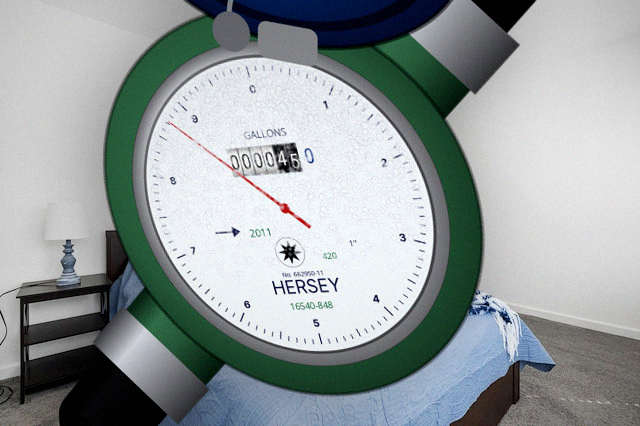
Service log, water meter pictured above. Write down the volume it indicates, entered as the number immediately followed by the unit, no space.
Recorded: 448.7gal
